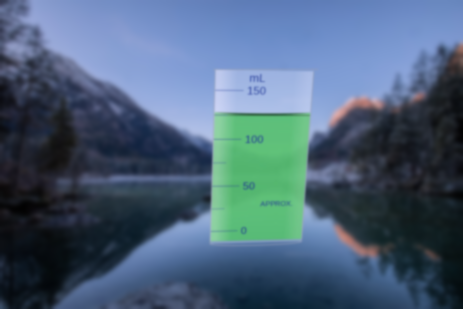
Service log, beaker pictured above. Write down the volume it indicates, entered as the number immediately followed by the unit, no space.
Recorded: 125mL
